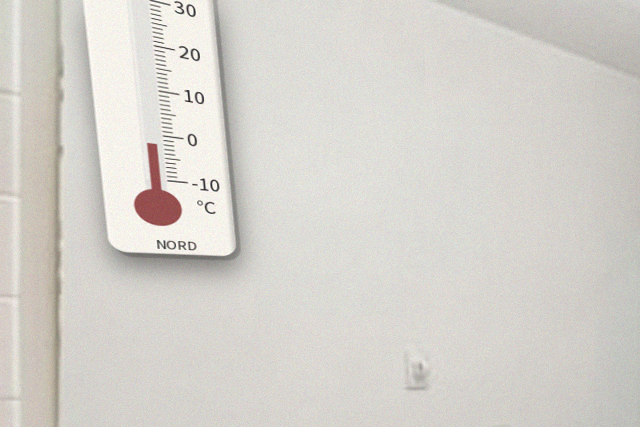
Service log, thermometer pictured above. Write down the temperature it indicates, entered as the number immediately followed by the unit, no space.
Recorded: -2°C
